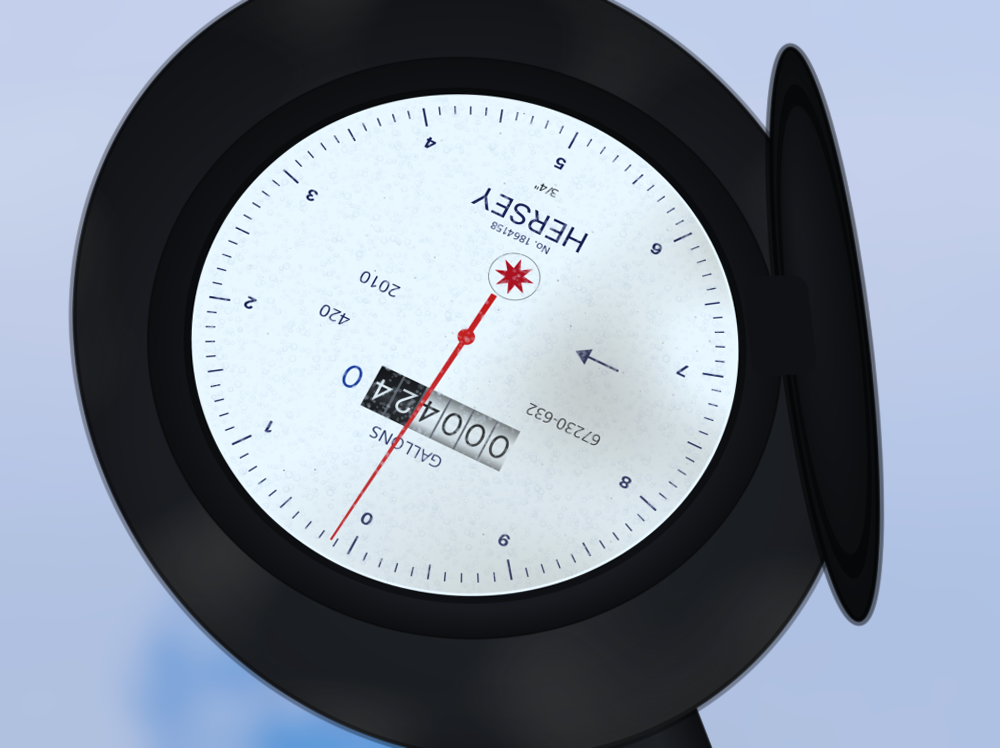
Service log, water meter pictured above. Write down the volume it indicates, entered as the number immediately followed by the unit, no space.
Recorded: 4240.1gal
